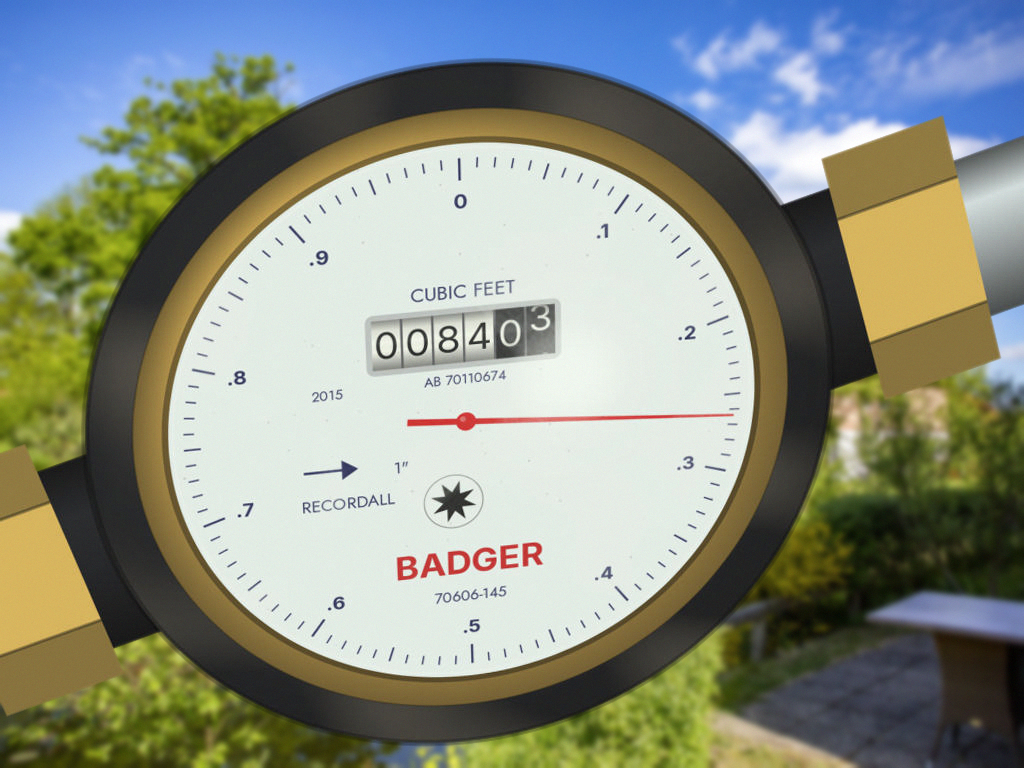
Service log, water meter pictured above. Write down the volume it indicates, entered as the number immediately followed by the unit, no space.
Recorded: 8403.26ft³
